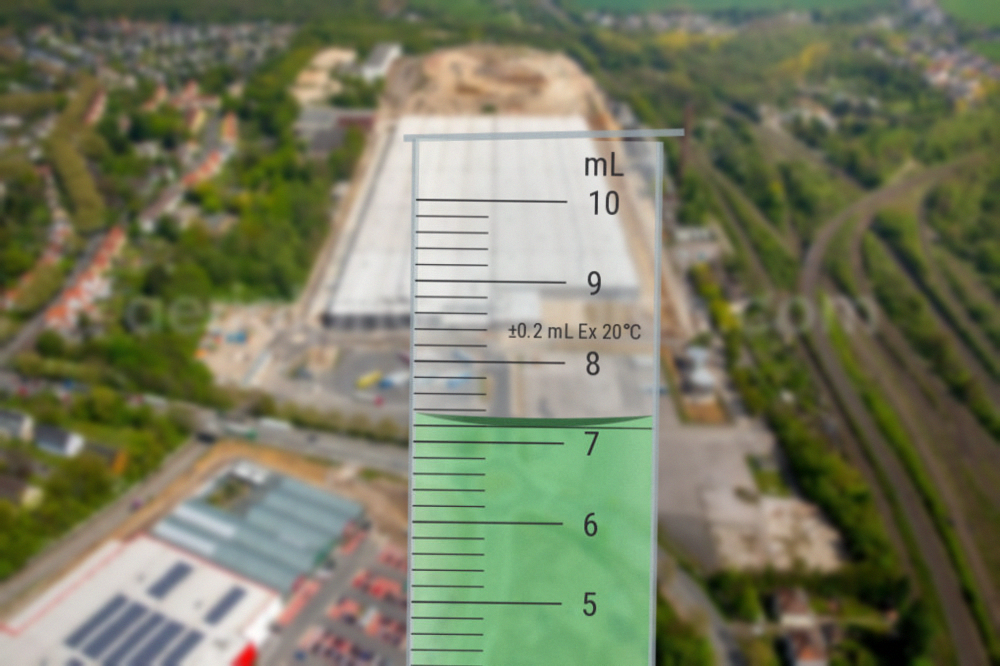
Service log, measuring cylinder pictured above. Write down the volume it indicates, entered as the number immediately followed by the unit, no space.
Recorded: 7.2mL
